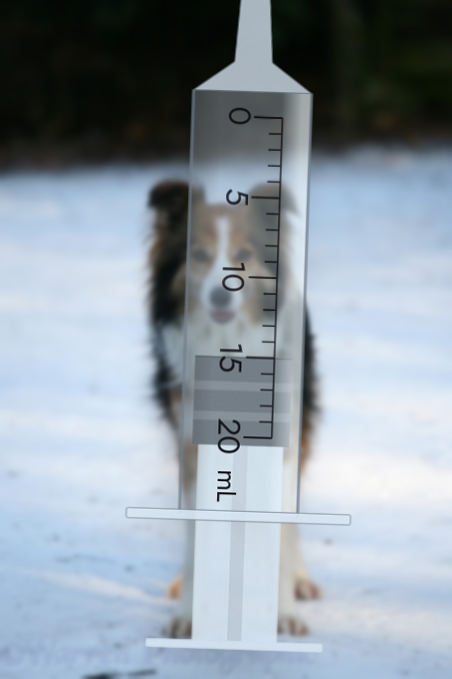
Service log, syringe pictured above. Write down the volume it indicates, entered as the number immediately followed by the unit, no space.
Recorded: 15mL
